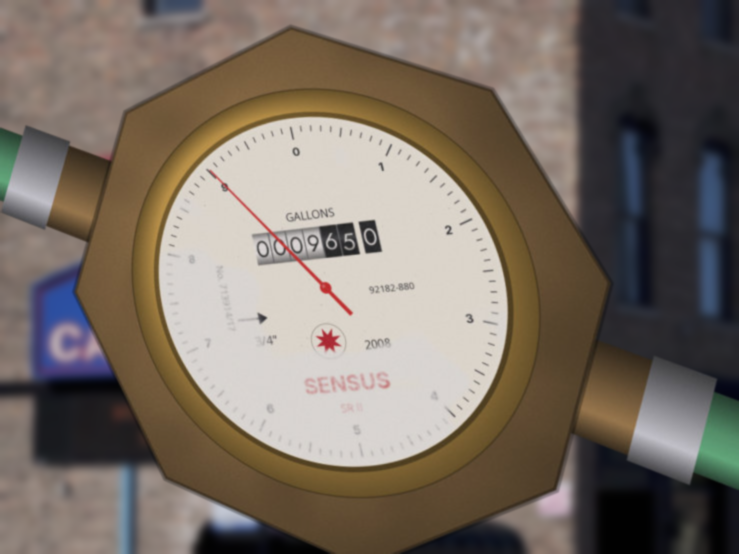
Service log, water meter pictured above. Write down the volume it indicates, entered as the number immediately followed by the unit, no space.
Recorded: 9649.0gal
